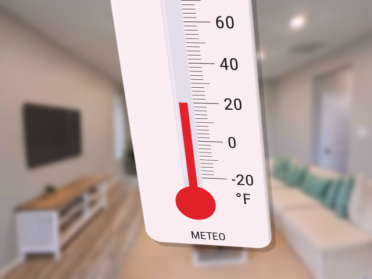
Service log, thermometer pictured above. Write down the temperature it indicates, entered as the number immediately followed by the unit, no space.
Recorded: 20°F
